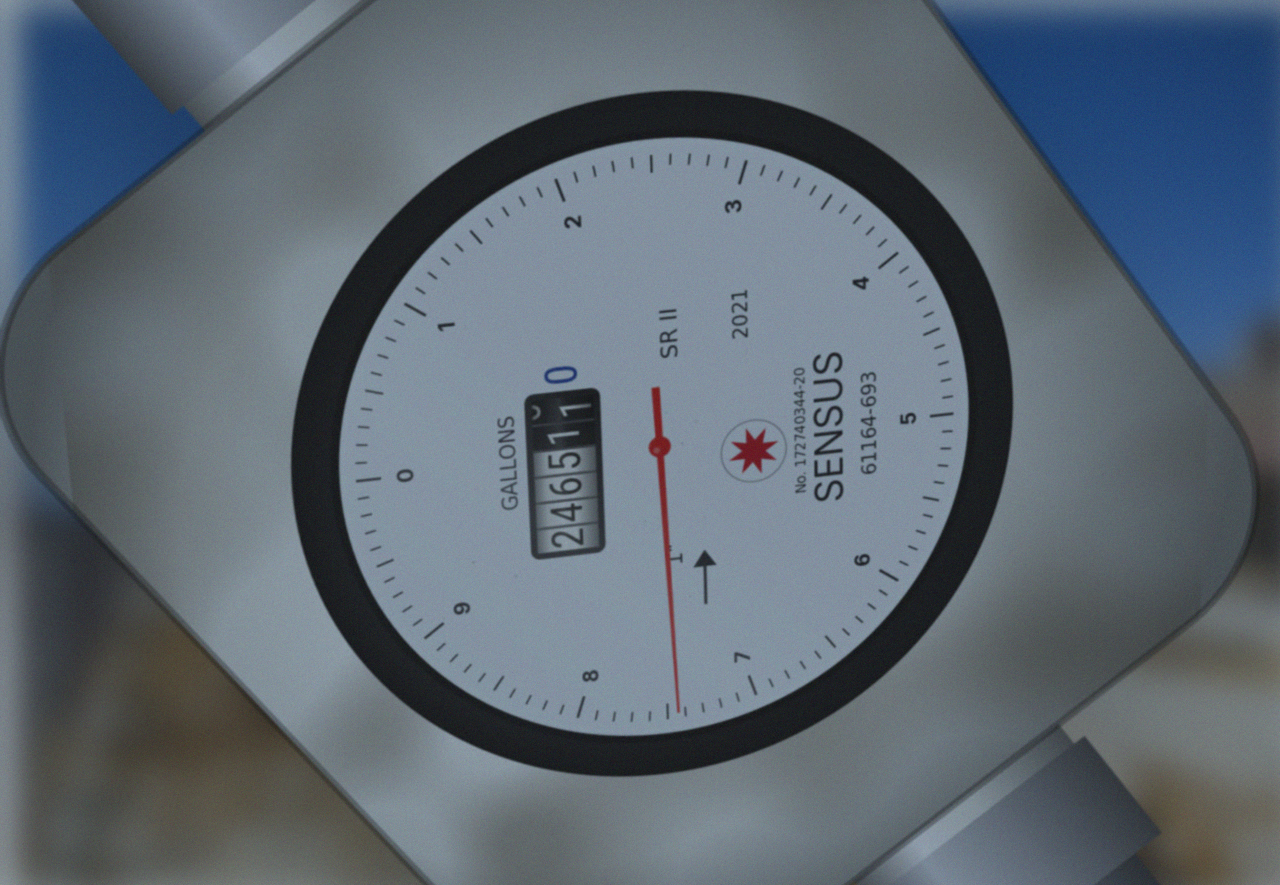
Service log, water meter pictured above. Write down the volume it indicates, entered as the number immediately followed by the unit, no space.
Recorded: 2465107.4gal
